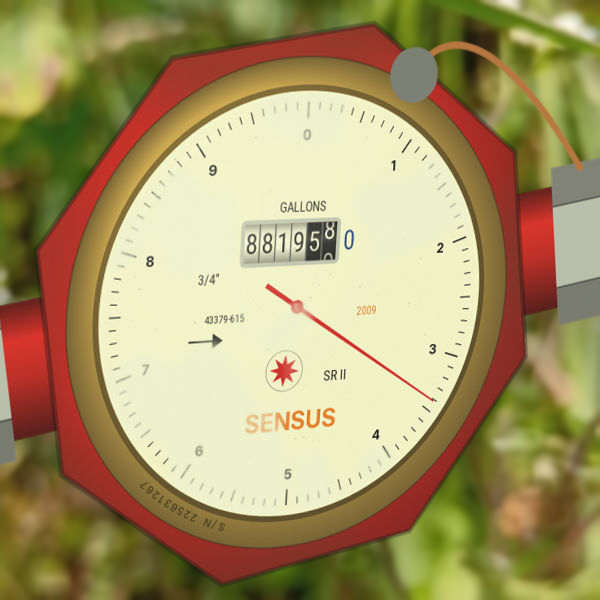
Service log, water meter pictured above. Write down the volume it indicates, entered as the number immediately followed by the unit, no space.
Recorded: 8819583.4gal
